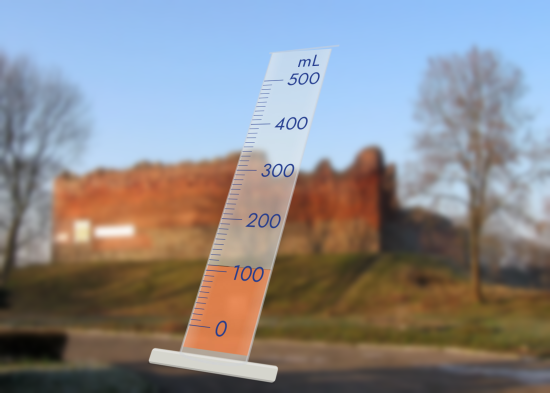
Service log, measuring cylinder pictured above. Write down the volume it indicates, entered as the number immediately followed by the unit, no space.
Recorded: 110mL
